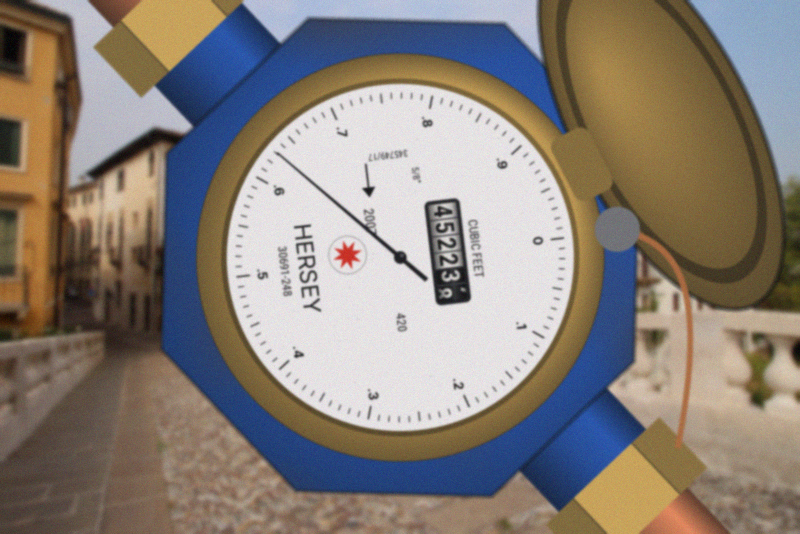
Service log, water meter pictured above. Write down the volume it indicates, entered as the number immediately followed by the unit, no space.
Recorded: 452237.63ft³
